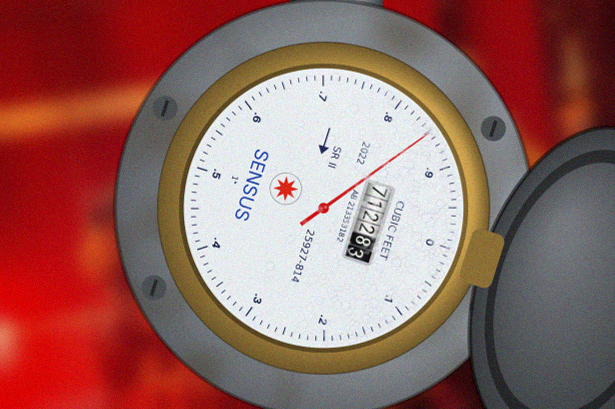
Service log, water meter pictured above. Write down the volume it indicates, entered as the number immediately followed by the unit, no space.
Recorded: 712282.85ft³
